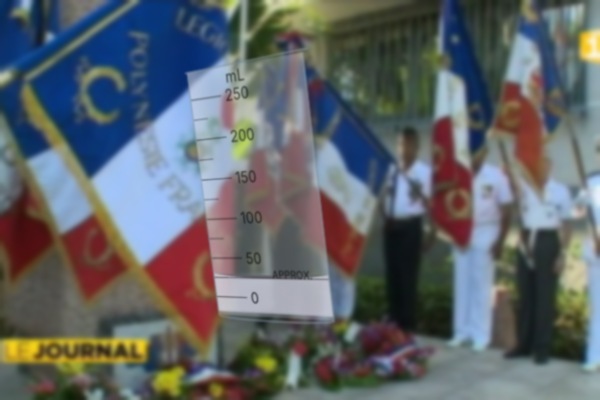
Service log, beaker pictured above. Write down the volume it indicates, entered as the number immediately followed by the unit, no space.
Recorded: 25mL
